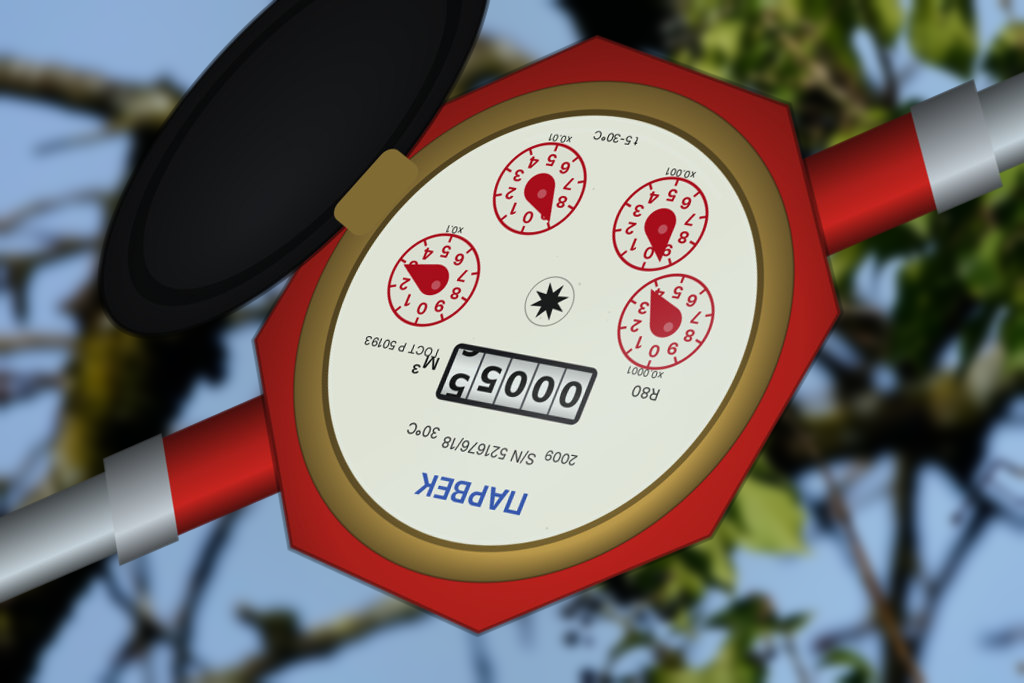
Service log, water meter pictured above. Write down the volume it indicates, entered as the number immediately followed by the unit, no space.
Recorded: 55.2893m³
